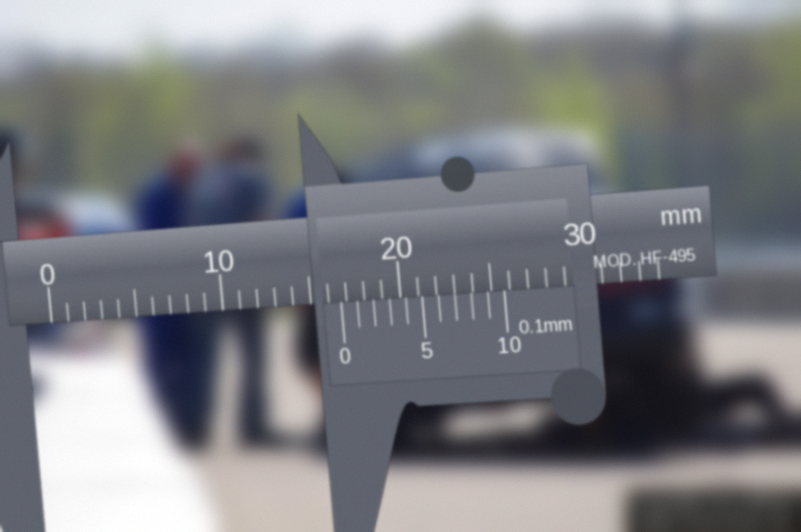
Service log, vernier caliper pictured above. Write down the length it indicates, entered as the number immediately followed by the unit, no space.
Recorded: 16.7mm
